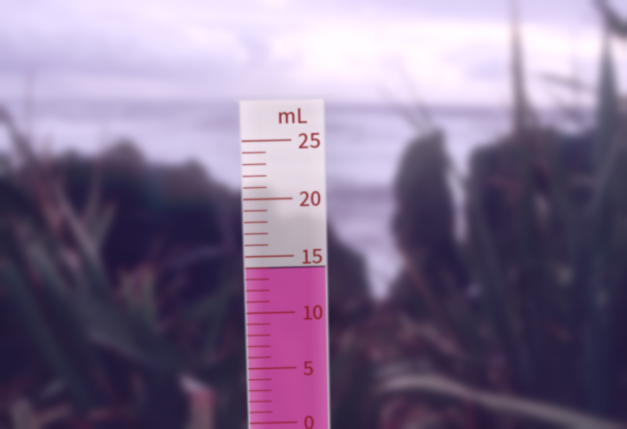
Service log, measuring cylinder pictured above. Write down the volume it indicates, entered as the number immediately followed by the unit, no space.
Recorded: 14mL
